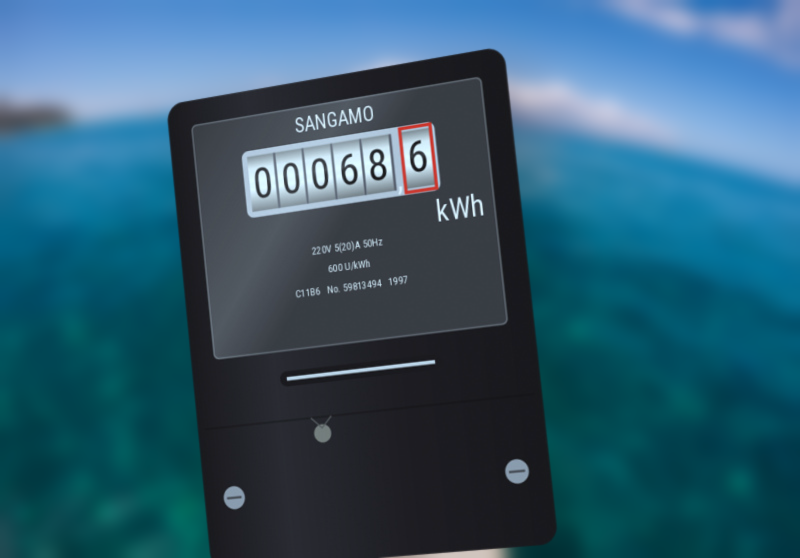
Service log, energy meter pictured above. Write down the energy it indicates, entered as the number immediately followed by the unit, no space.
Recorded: 68.6kWh
